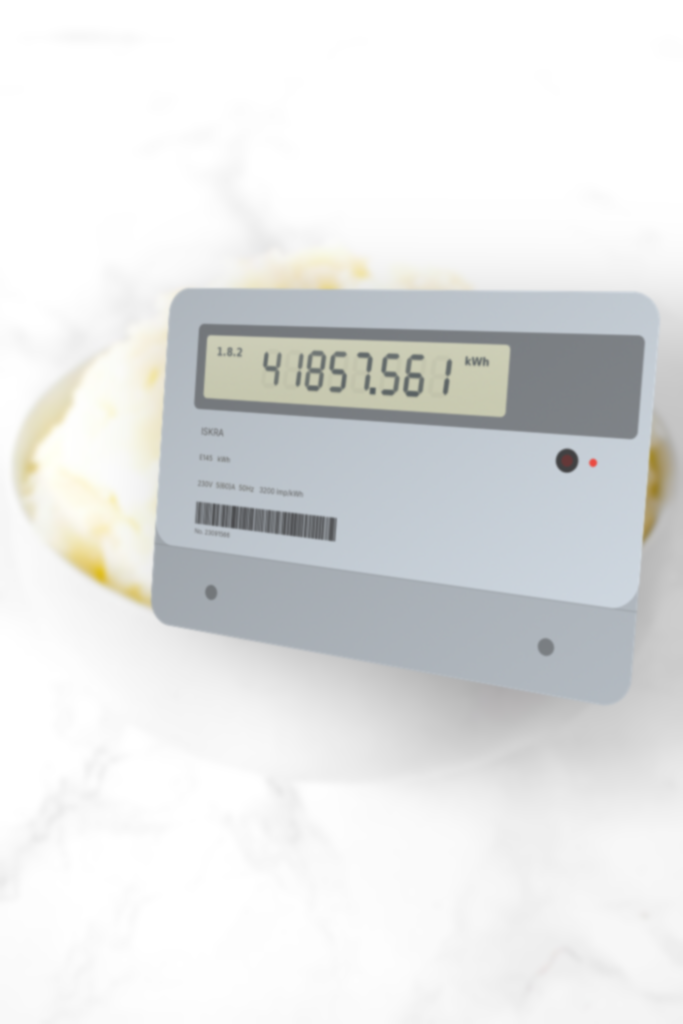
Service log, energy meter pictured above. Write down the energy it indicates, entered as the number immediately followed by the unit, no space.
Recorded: 41857.561kWh
